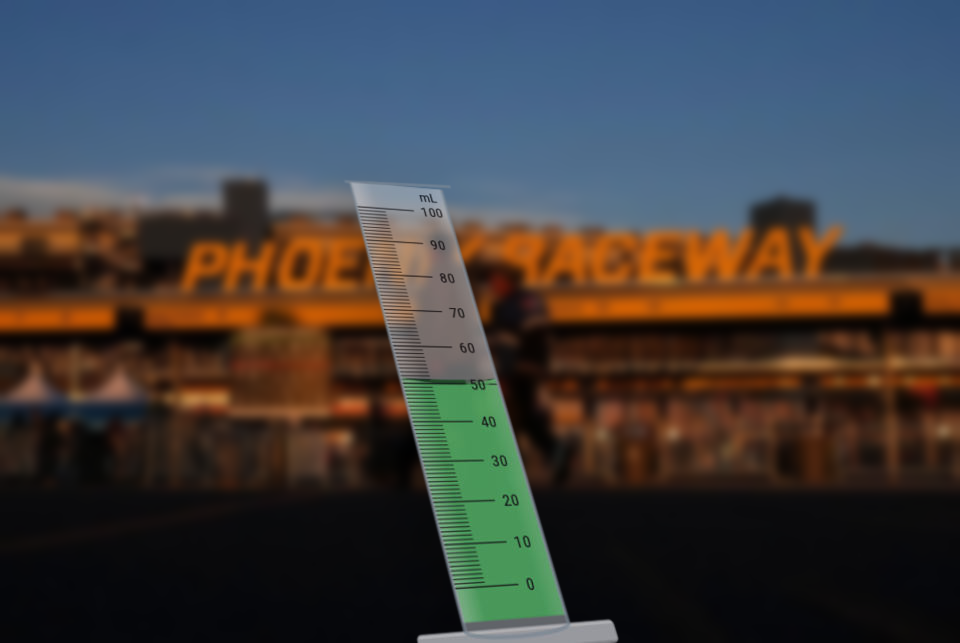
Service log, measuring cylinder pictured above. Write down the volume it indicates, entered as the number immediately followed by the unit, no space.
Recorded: 50mL
